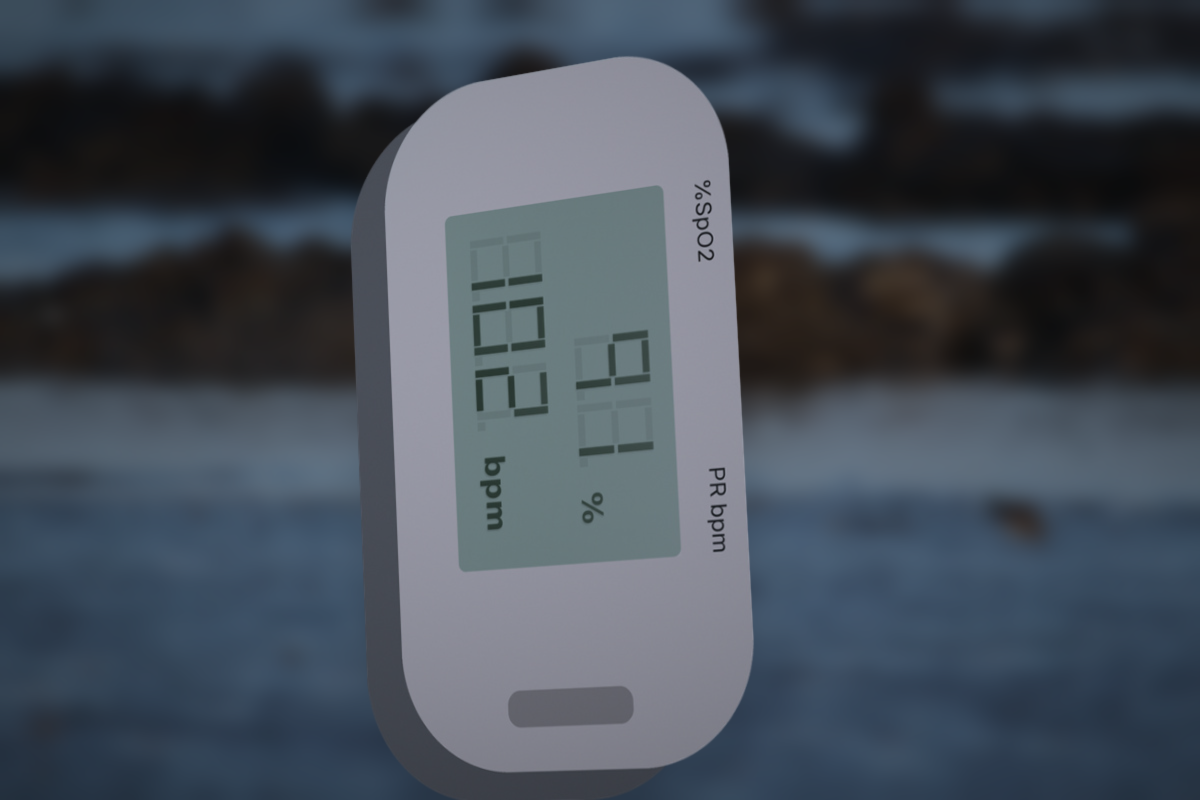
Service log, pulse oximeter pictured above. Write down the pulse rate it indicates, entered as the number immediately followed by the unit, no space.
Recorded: 102bpm
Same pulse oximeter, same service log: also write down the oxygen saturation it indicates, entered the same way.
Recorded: 91%
